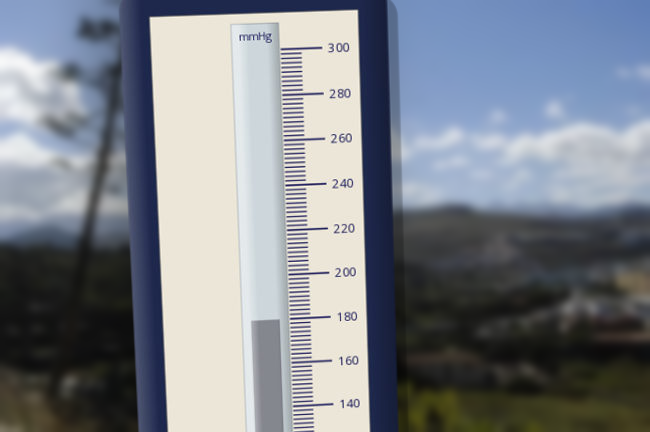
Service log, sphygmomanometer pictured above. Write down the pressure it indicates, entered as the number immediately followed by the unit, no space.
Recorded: 180mmHg
